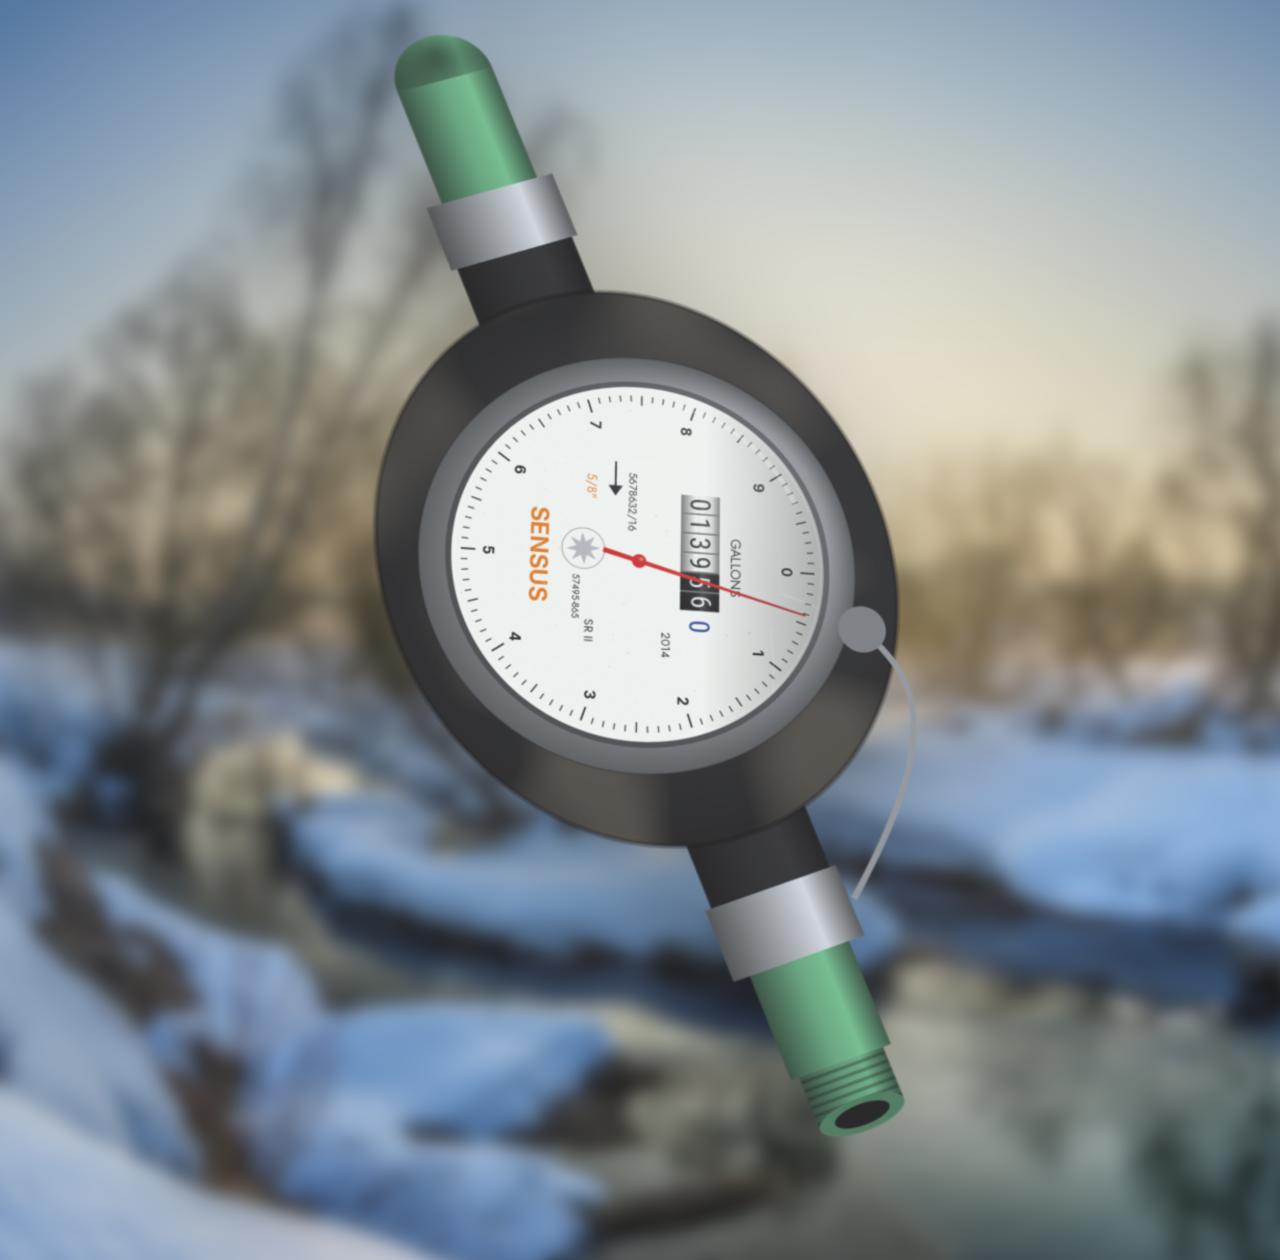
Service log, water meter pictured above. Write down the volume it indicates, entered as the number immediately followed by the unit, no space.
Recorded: 139560.4gal
